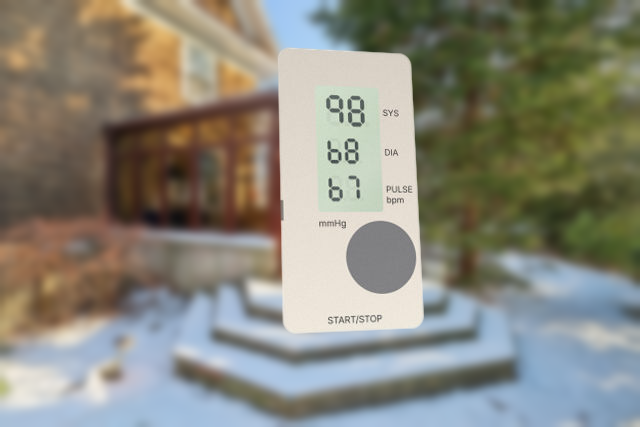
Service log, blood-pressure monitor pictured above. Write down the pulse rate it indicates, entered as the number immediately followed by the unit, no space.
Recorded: 67bpm
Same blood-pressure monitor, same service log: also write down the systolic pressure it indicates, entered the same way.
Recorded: 98mmHg
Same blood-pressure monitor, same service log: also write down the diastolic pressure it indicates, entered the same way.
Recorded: 68mmHg
